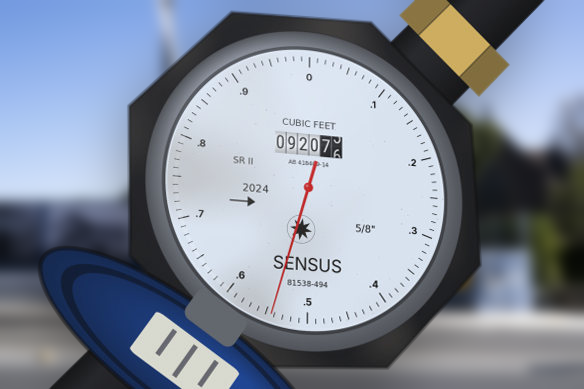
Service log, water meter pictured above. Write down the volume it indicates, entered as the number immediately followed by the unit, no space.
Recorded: 92075.54ft³
